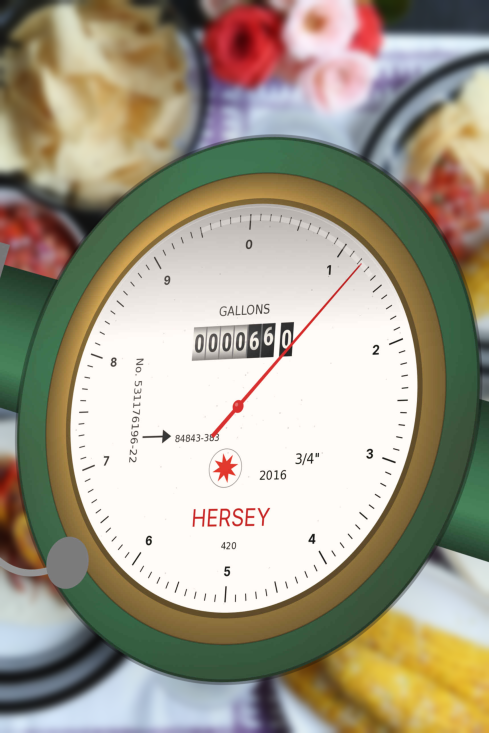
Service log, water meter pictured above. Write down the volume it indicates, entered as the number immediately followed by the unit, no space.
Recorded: 661.2gal
